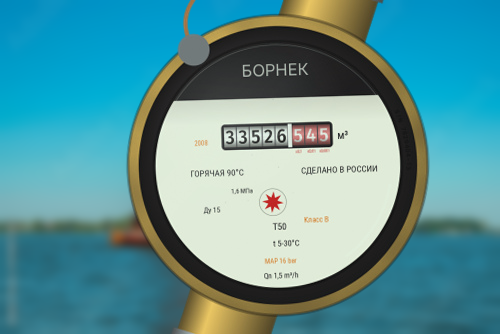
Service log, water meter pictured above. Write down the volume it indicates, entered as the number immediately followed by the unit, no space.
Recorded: 33526.545m³
